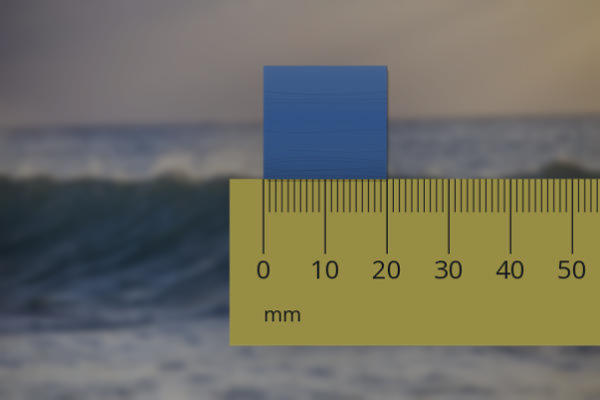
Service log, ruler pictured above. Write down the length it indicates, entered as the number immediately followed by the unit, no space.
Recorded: 20mm
